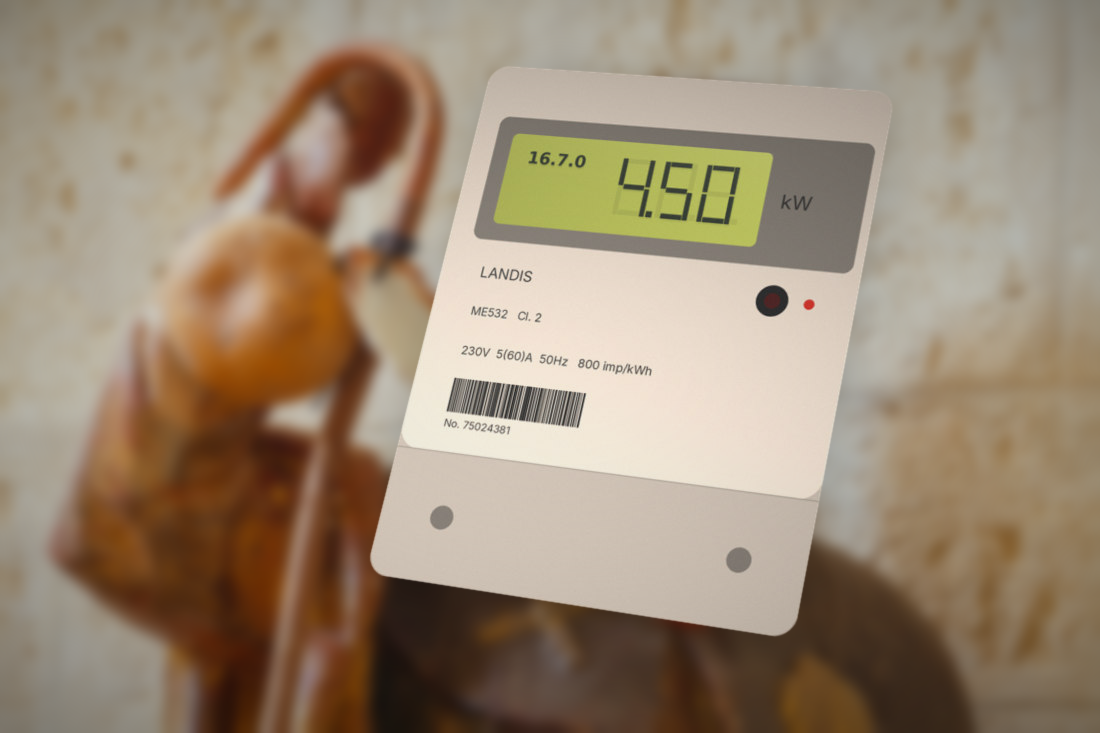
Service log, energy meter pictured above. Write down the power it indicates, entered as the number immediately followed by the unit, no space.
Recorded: 4.50kW
